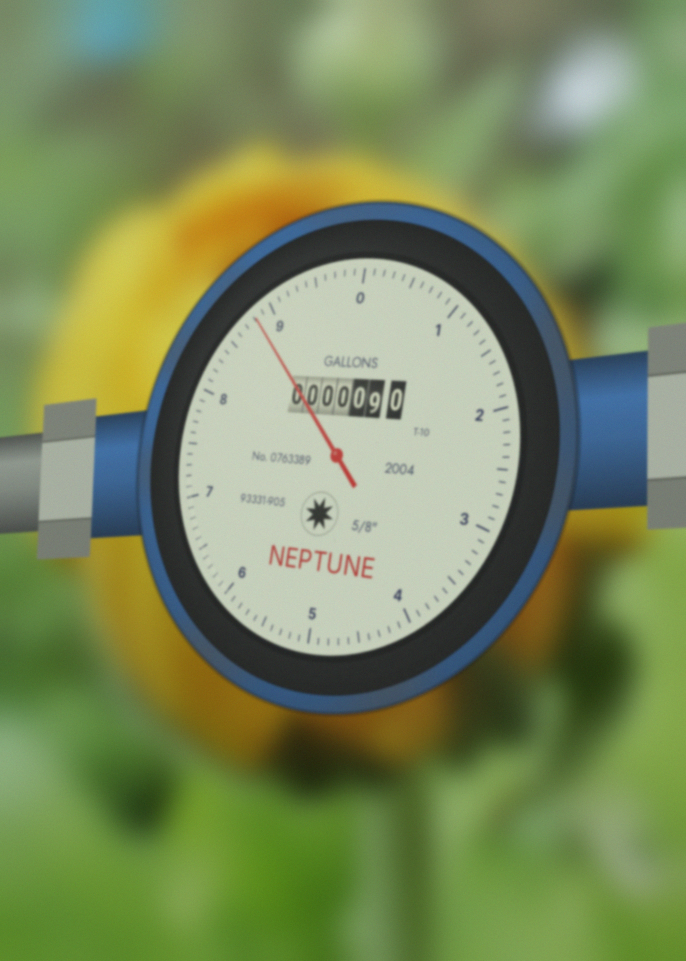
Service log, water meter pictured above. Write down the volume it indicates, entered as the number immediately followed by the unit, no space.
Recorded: 88.8gal
